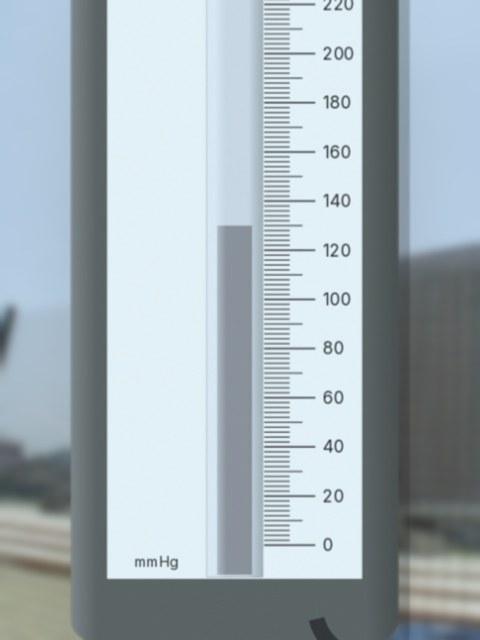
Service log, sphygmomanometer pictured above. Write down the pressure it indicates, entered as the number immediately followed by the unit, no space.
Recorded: 130mmHg
